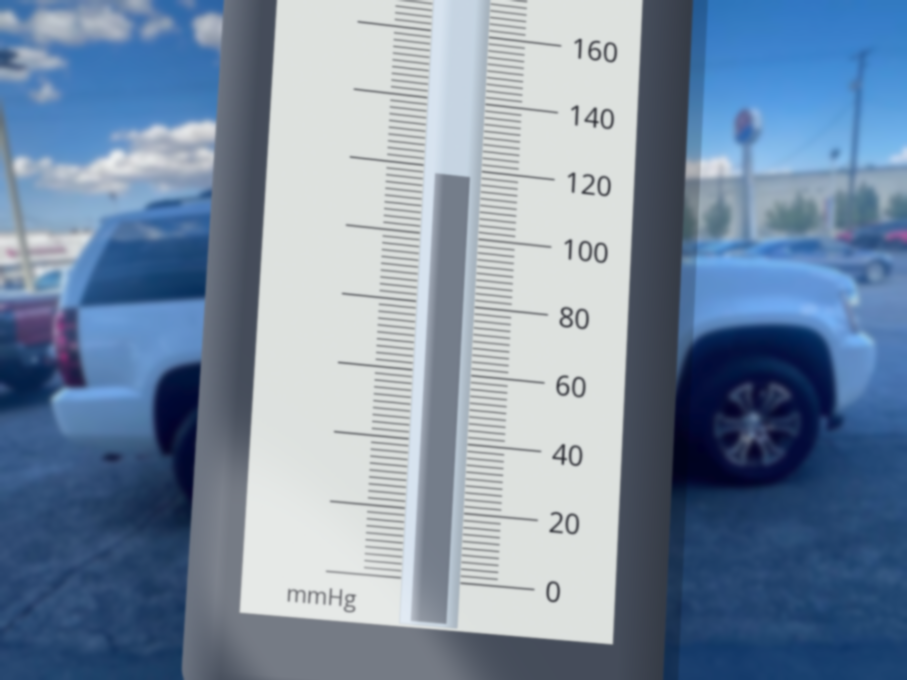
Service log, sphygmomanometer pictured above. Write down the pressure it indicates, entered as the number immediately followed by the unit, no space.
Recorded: 118mmHg
